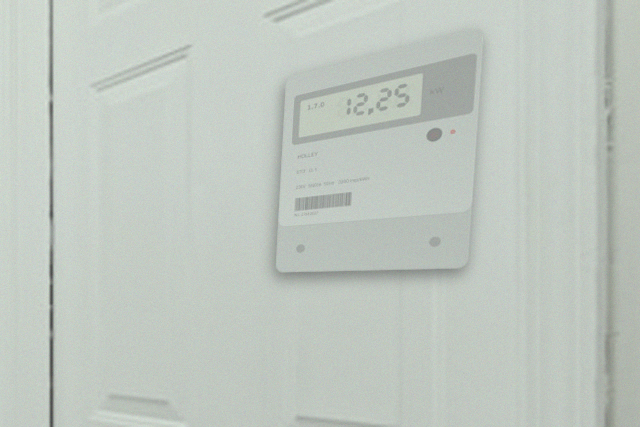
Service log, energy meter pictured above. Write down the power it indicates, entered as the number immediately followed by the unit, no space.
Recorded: 12.25kW
